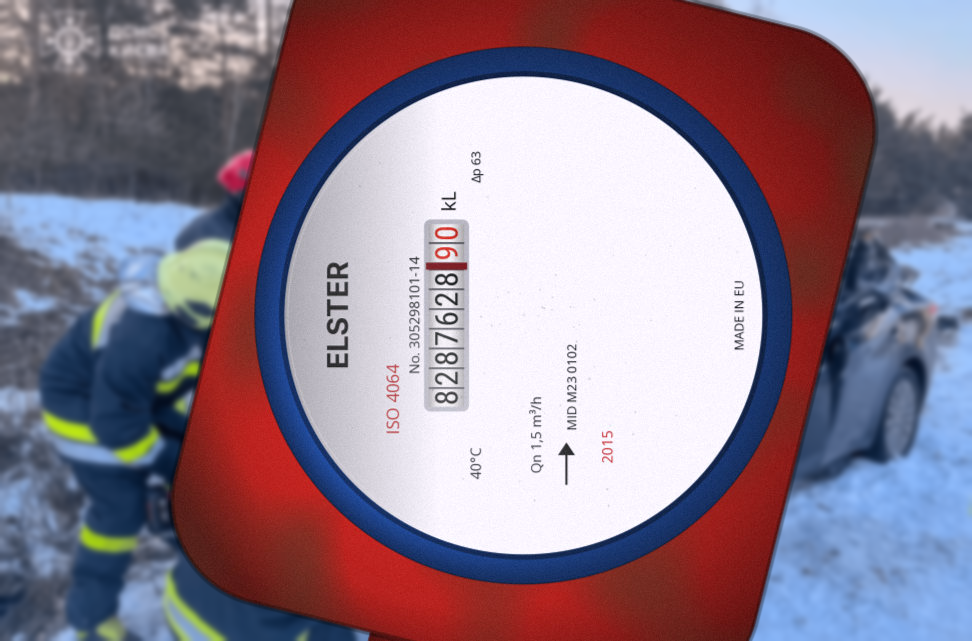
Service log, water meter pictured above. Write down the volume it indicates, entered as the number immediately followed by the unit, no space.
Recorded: 8287628.90kL
